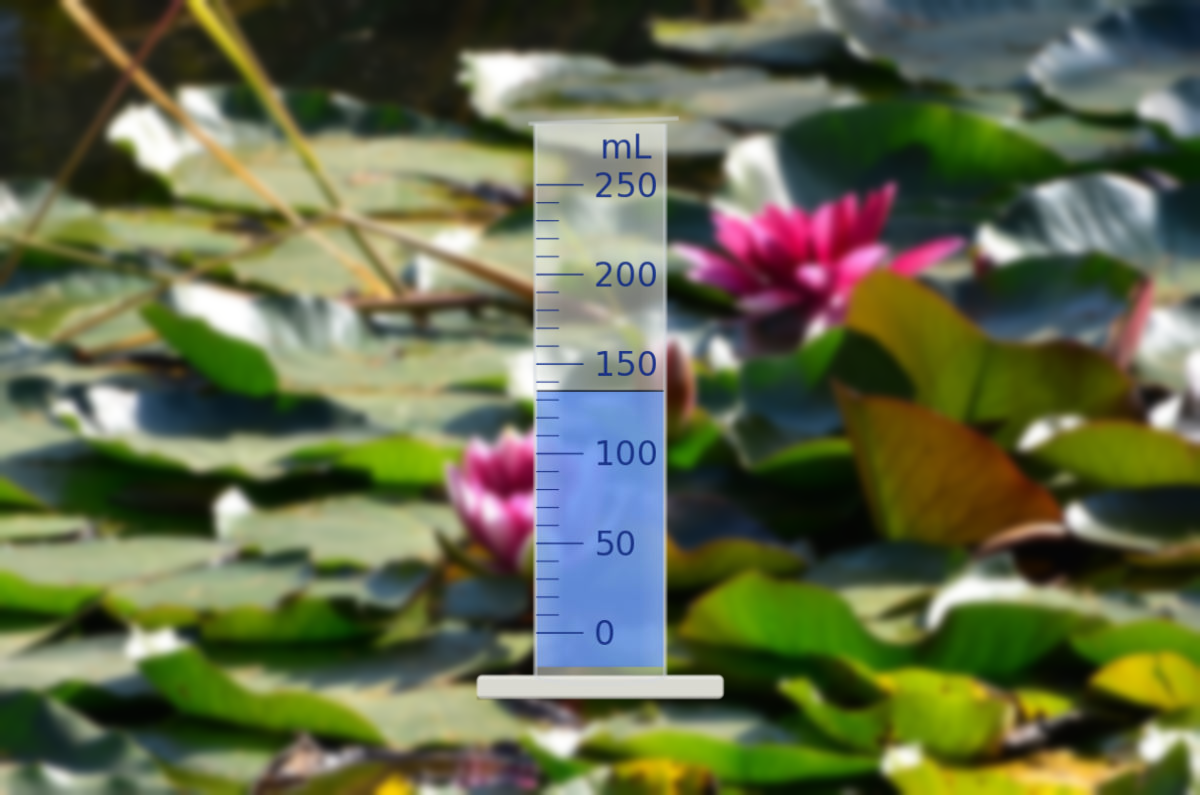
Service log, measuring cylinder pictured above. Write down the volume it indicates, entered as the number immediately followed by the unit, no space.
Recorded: 135mL
